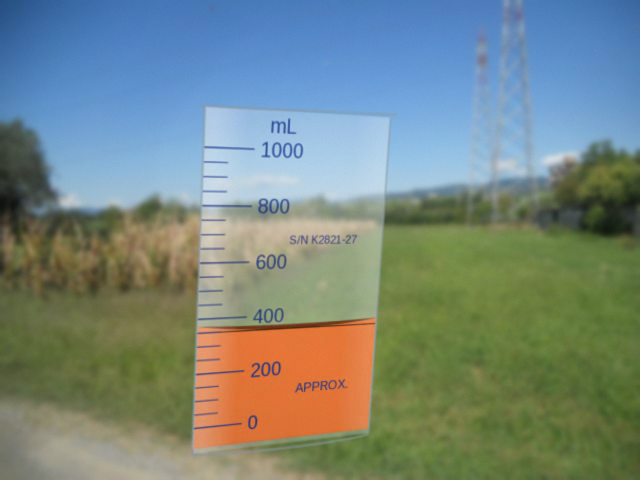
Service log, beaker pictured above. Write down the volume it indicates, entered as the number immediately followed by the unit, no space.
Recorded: 350mL
